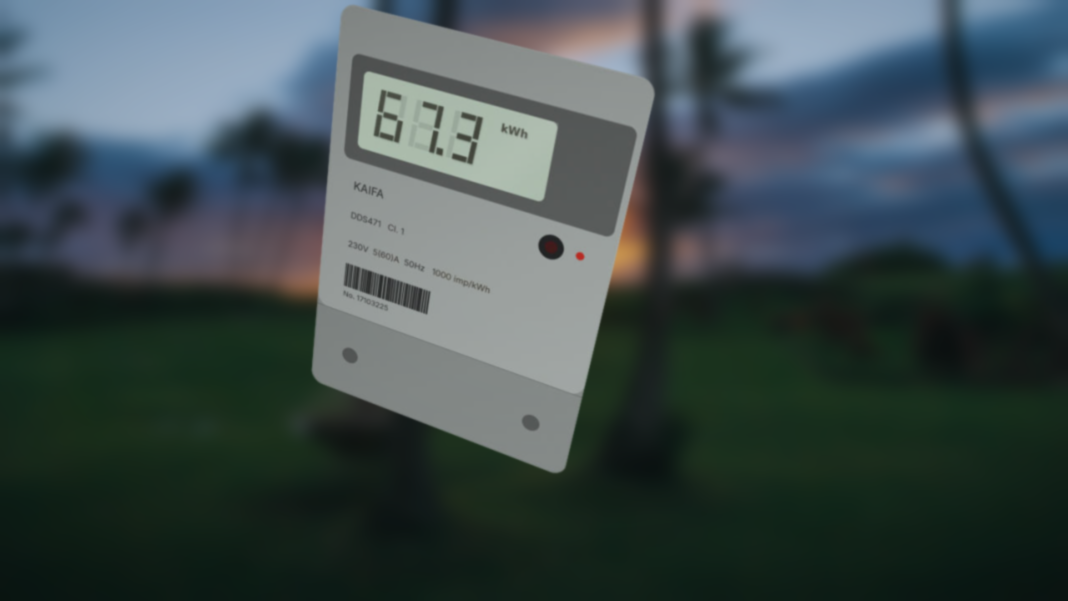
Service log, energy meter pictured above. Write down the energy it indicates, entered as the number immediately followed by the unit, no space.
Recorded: 67.3kWh
